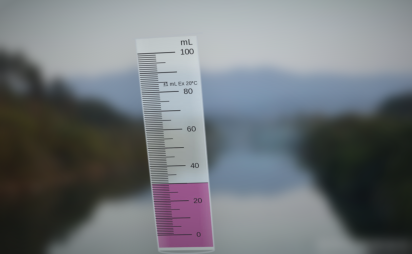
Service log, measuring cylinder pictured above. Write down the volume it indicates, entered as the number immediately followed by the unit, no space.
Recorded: 30mL
